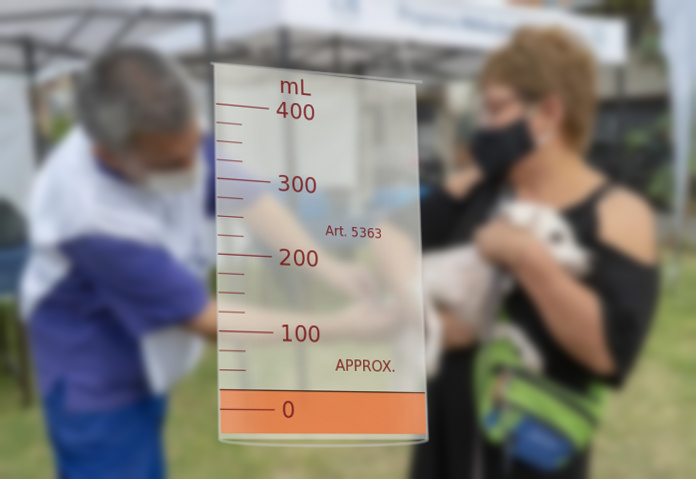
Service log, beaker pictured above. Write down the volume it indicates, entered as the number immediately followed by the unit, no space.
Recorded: 25mL
